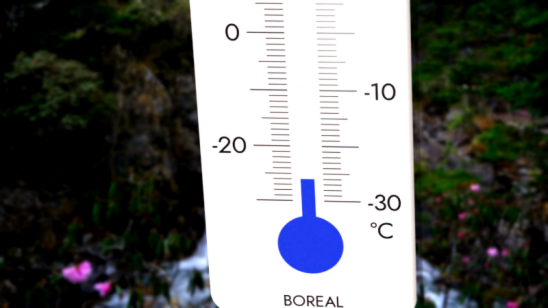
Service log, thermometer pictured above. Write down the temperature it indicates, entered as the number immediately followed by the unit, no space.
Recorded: -26°C
